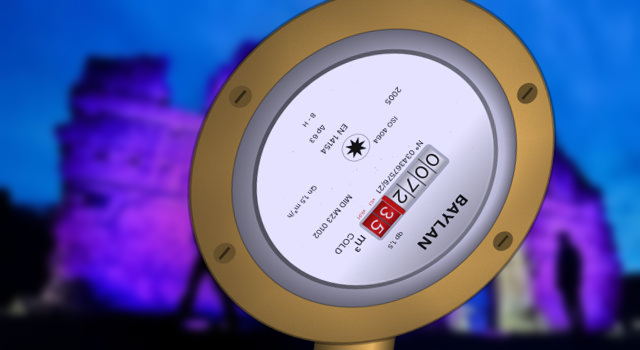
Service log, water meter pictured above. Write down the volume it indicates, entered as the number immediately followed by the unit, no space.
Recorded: 72.35m³
